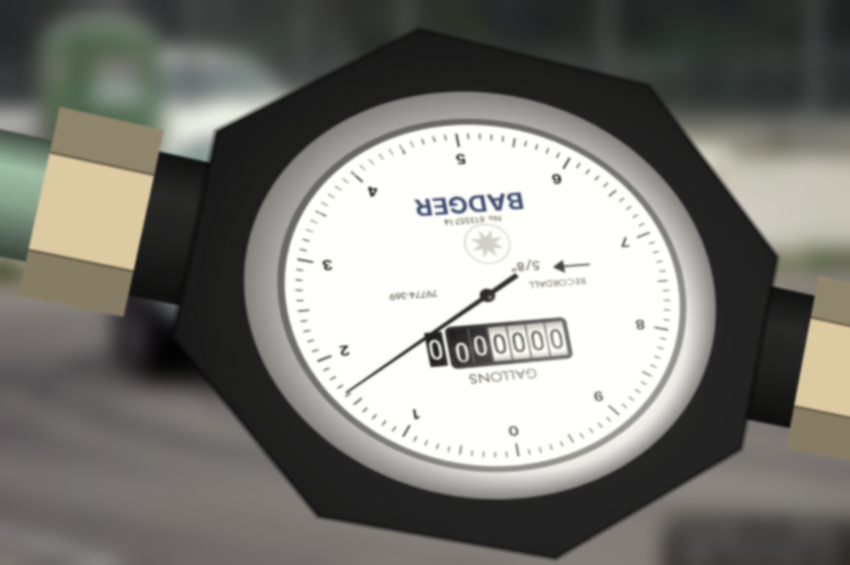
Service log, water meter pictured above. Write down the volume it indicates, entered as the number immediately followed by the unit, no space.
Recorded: 1.6gal
